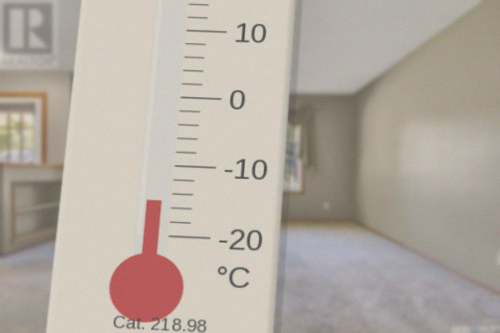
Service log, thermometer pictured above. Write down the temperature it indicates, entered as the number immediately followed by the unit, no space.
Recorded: -15°C
